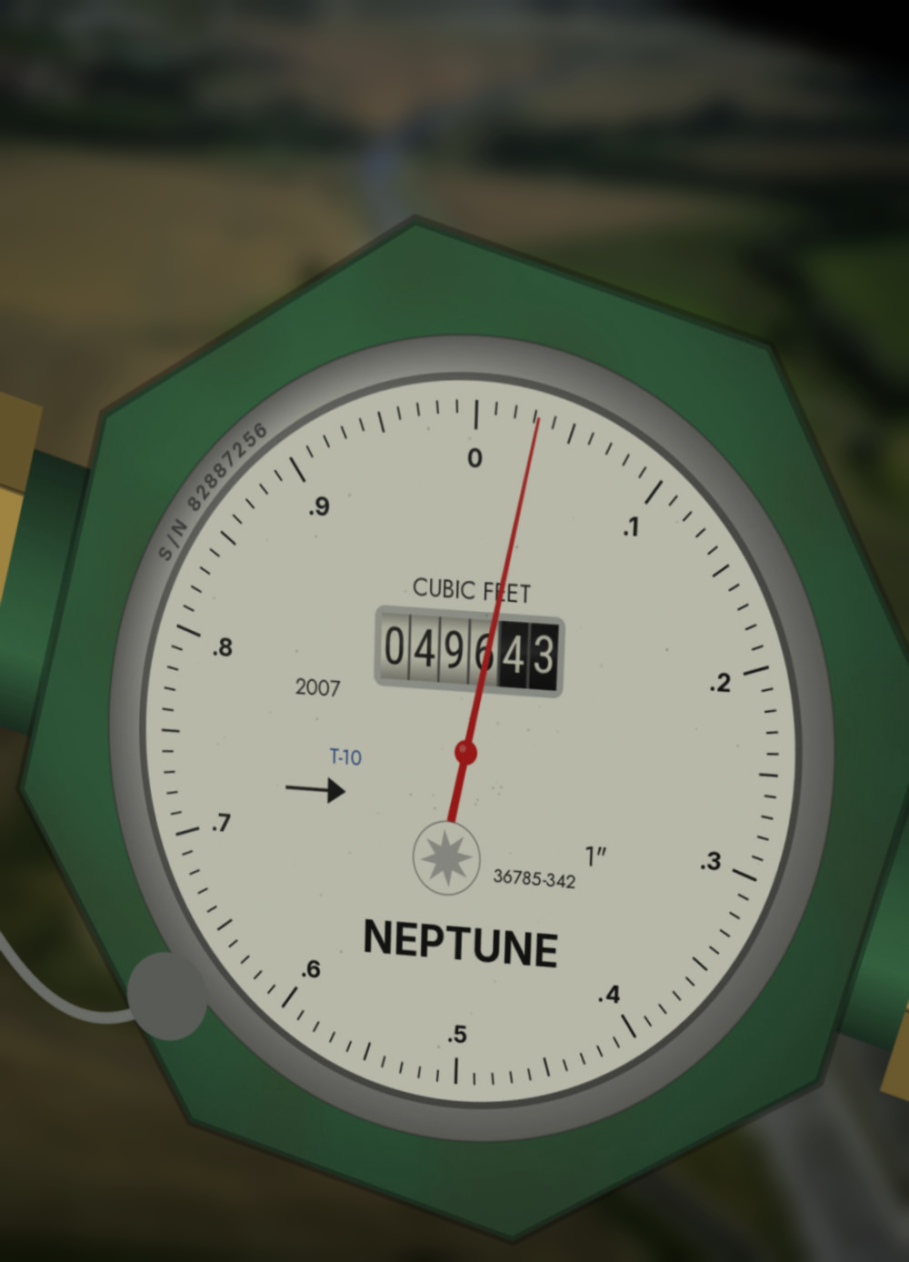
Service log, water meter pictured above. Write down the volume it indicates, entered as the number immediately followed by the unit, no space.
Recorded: 49643.03ft³
